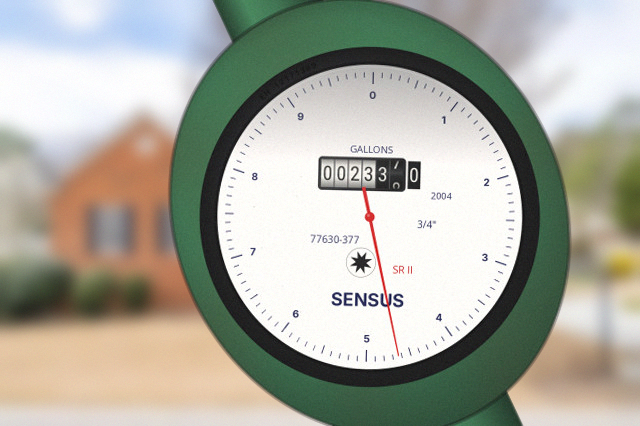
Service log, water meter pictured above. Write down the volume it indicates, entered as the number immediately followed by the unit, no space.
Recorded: 23374.6gal
